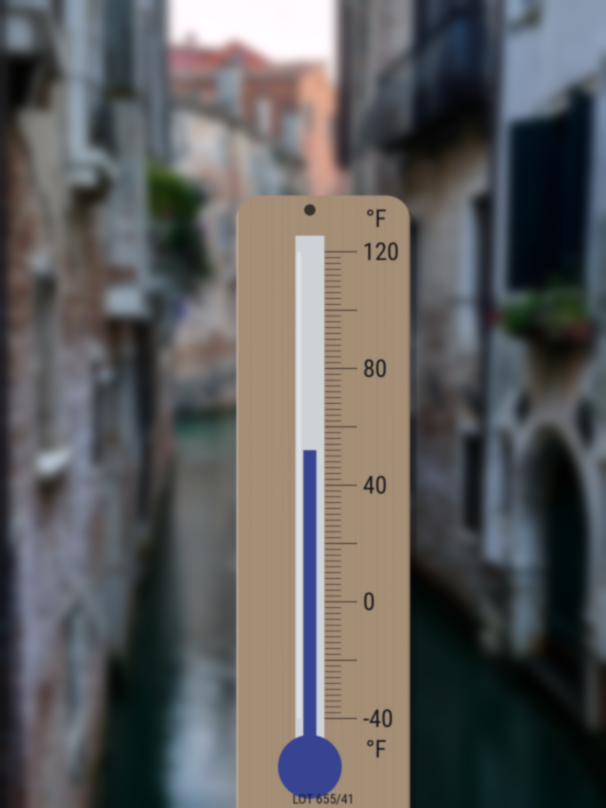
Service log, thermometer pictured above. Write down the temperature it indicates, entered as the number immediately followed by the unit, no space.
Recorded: 52°F
